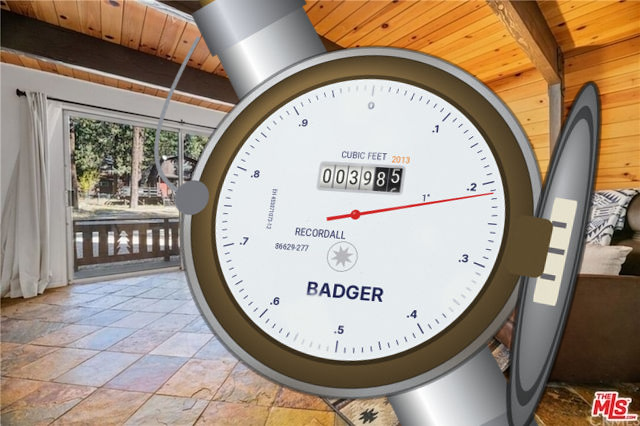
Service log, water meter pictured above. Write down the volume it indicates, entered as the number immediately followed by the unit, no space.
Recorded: 3985.21ft³
